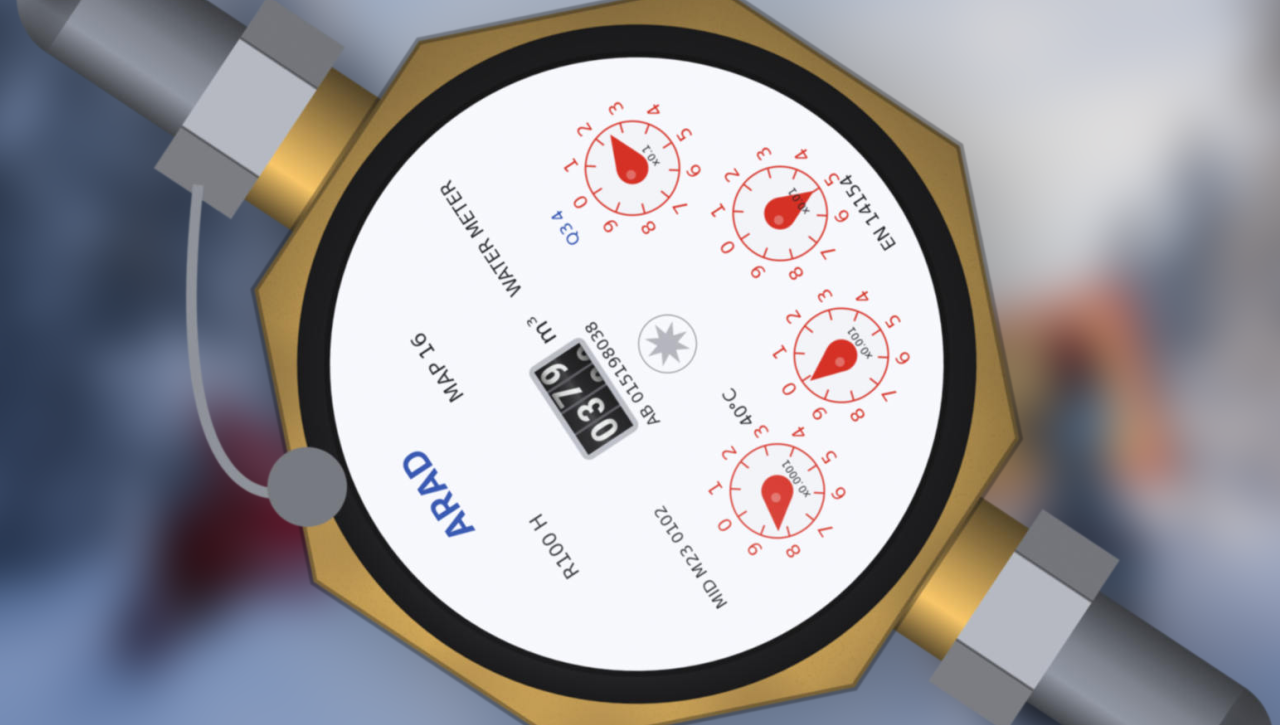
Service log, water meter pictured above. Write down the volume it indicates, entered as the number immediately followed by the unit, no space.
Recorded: 379.2498m³
